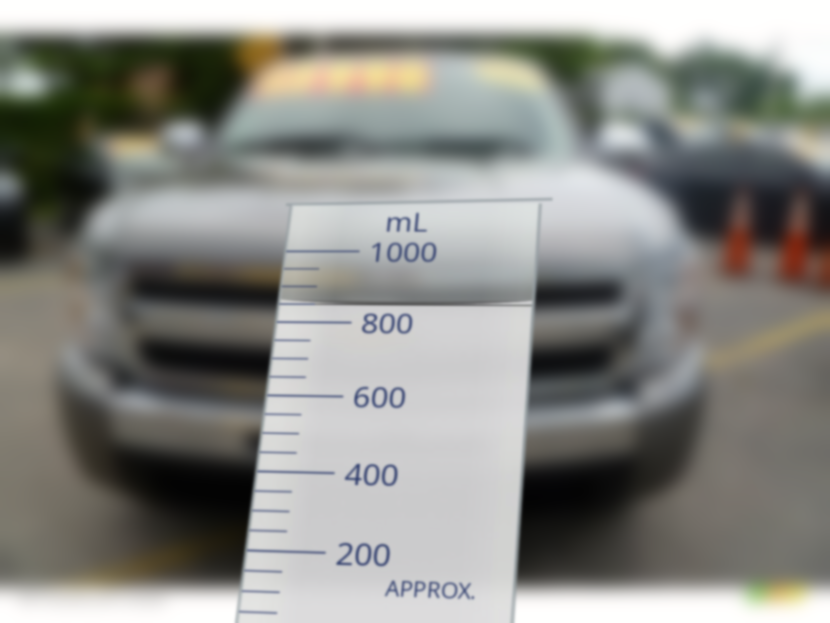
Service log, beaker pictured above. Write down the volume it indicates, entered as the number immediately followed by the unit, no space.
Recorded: 850mL
